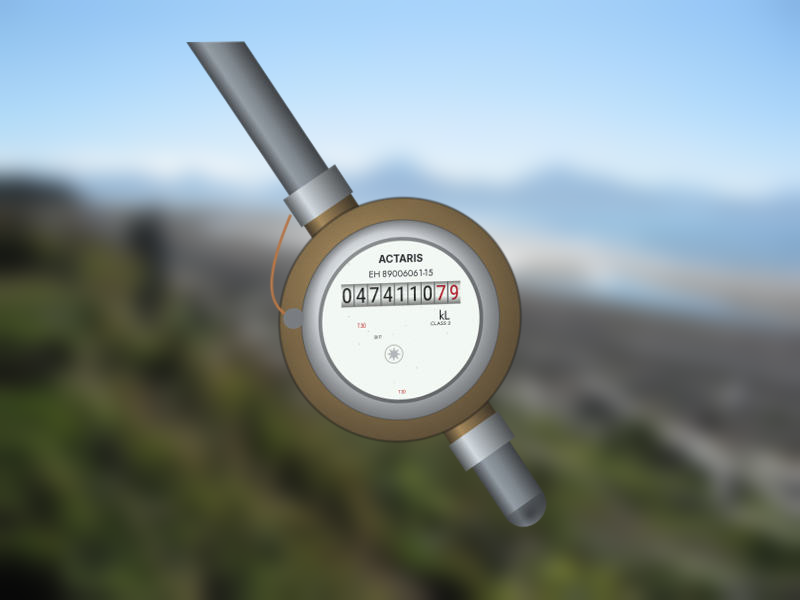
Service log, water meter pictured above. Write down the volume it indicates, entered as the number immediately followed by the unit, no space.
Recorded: 474110.79kL
